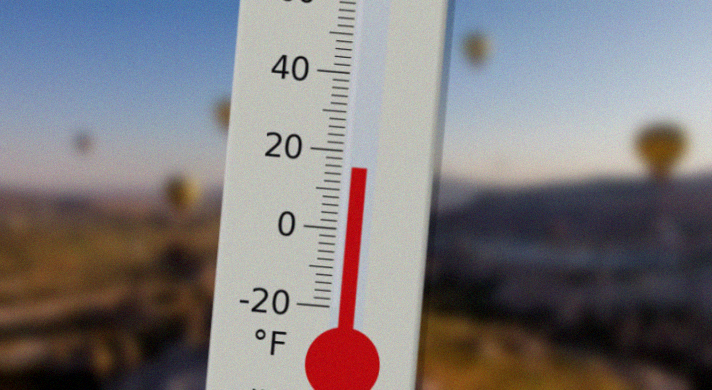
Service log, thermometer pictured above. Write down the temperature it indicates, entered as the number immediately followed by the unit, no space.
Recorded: 16°F
